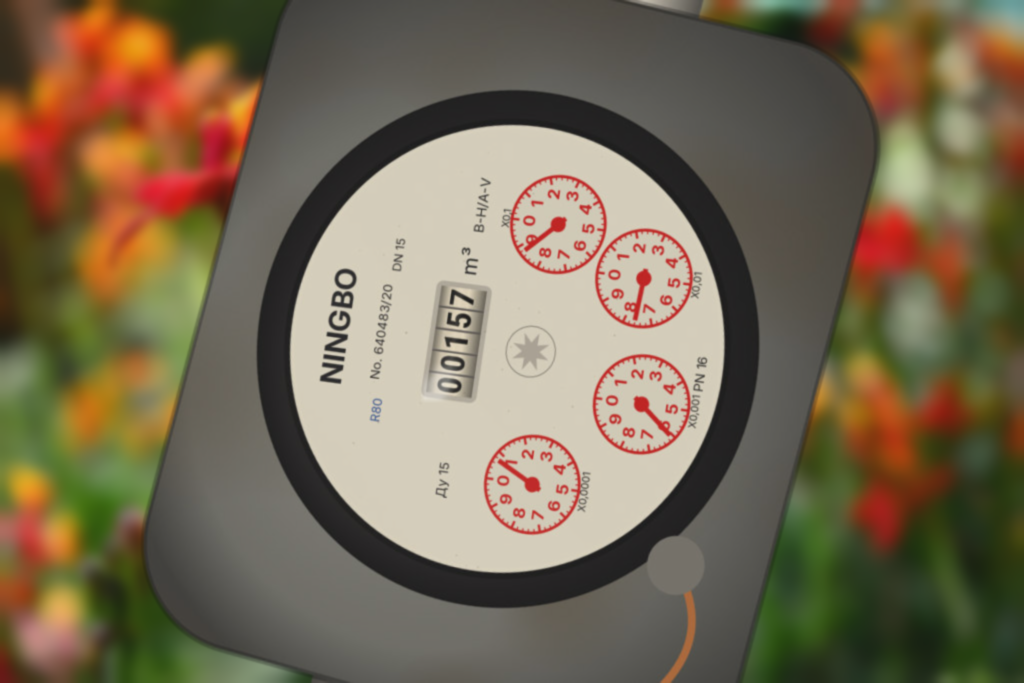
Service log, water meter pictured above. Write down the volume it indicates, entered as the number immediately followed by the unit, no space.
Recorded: 157.8760m³
